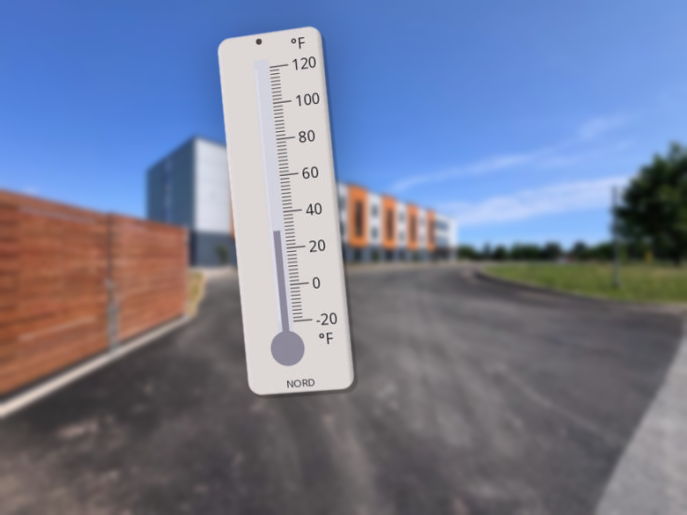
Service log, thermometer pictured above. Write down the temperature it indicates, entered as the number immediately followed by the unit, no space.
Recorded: 30°F
